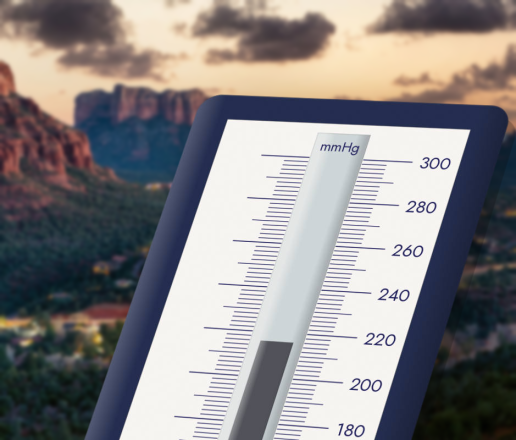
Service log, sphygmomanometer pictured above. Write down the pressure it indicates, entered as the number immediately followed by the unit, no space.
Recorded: 216mmHg
